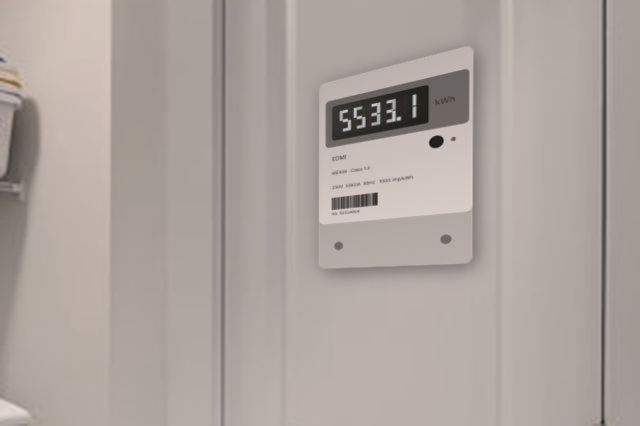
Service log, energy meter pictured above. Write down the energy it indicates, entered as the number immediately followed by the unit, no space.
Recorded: 5533.1kWh
